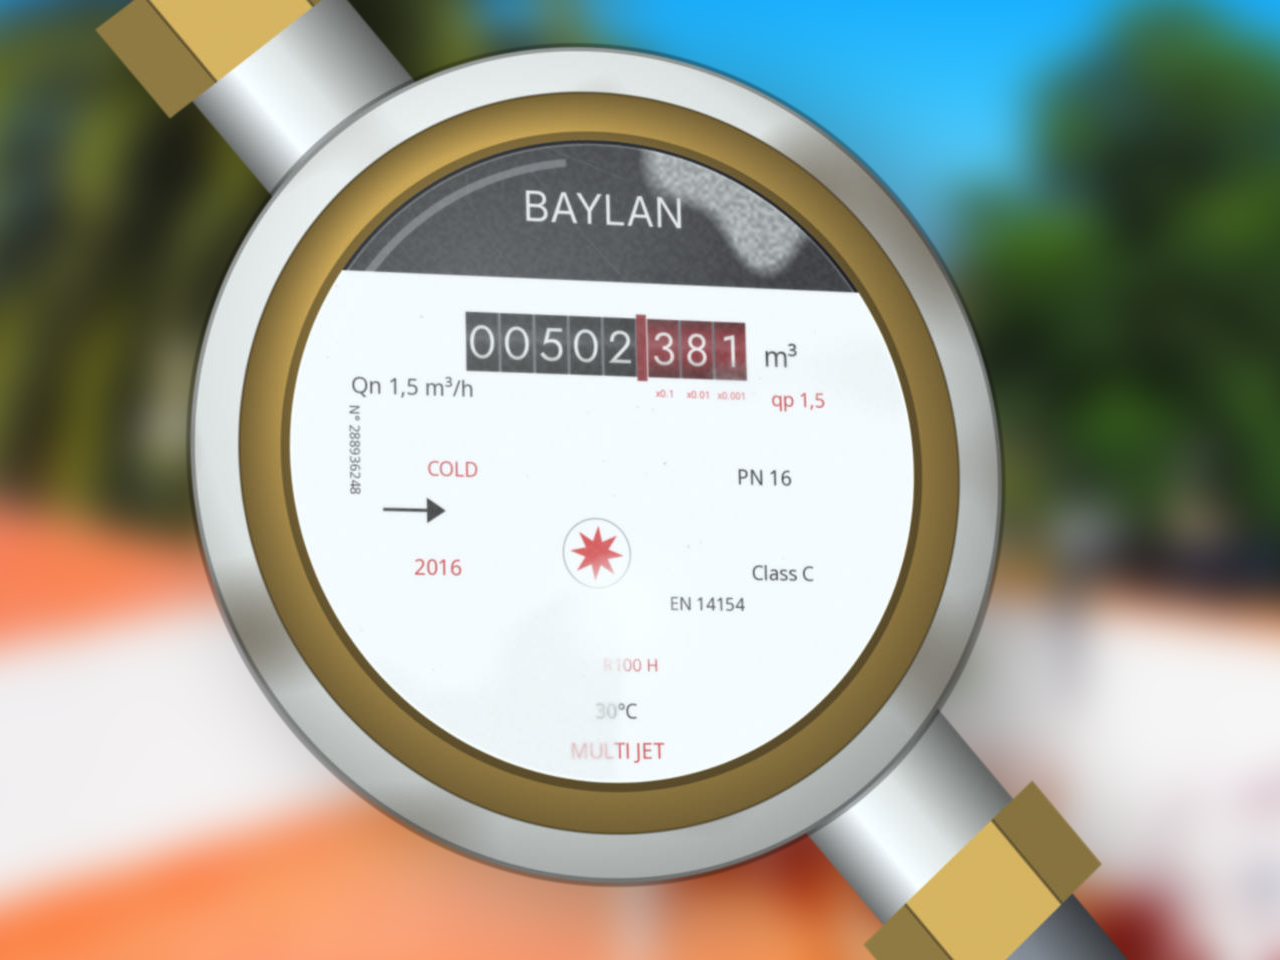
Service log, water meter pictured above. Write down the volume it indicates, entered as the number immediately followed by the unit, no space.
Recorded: 502.381m³
